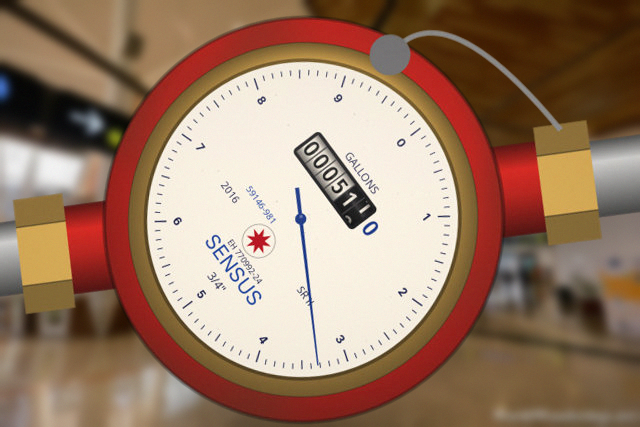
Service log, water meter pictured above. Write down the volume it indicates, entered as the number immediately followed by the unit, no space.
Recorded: 5113.3gal
